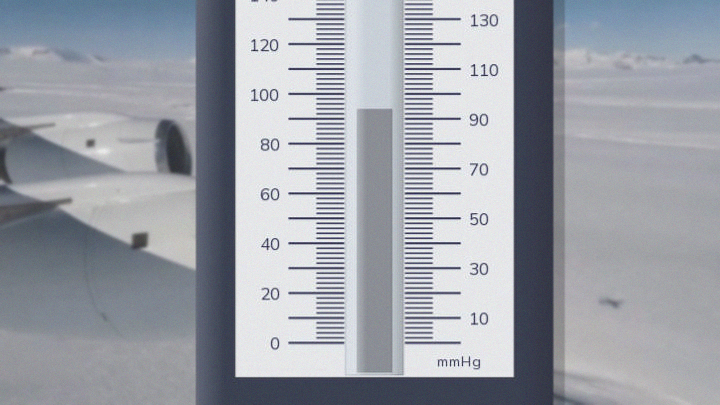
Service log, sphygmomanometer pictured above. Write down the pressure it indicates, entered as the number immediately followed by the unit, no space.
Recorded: 94mmHg
